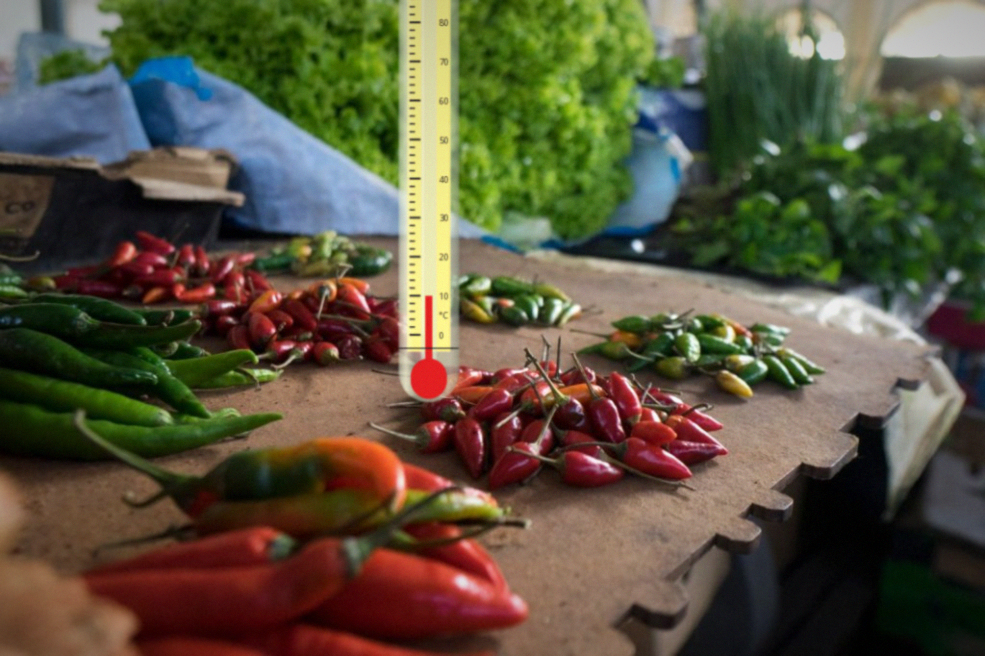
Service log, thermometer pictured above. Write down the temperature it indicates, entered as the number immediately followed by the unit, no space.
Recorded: 10°C
